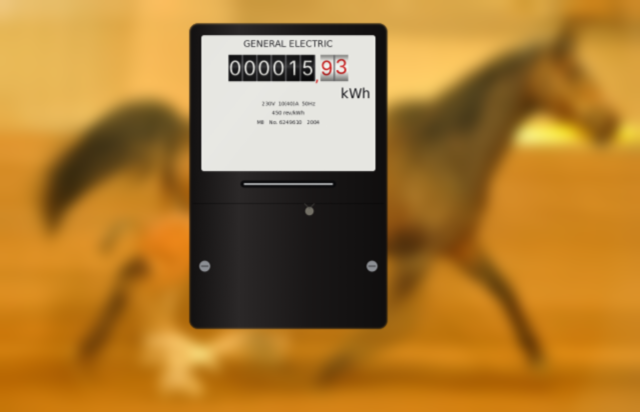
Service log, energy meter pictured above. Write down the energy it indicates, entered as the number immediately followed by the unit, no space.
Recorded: 15.93kWh
